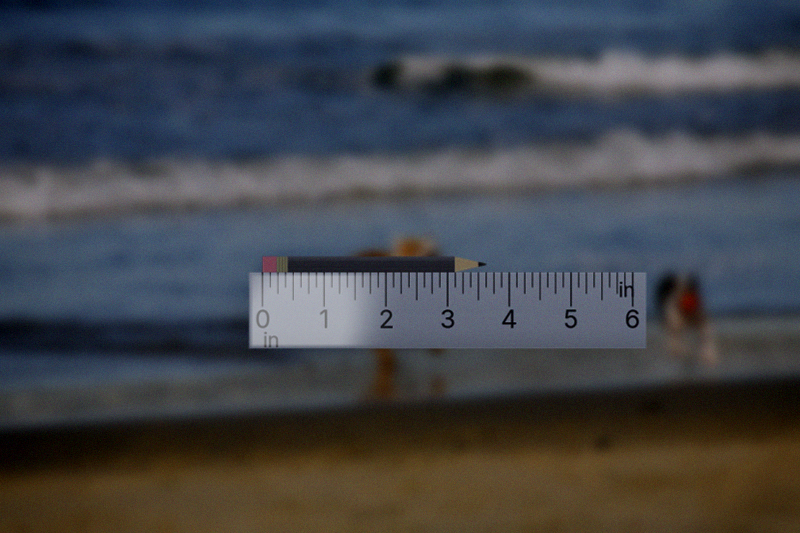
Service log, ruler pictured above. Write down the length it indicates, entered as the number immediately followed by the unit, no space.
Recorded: 3.625in
